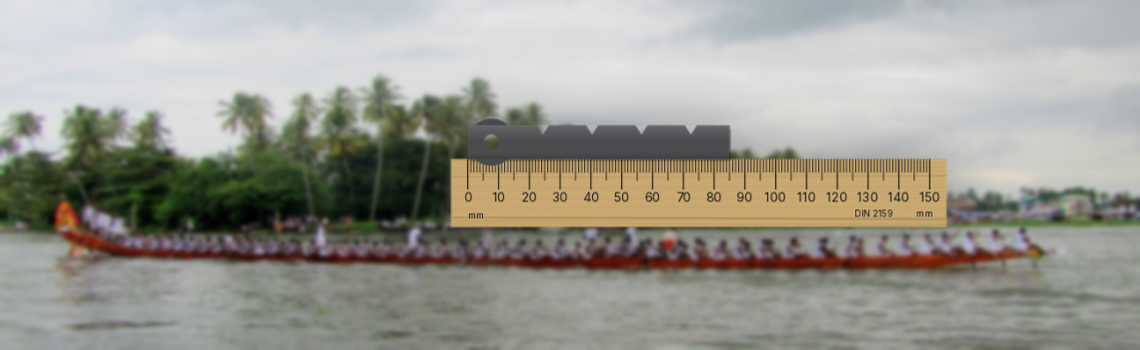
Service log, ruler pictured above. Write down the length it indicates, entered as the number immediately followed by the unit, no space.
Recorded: 85mm
